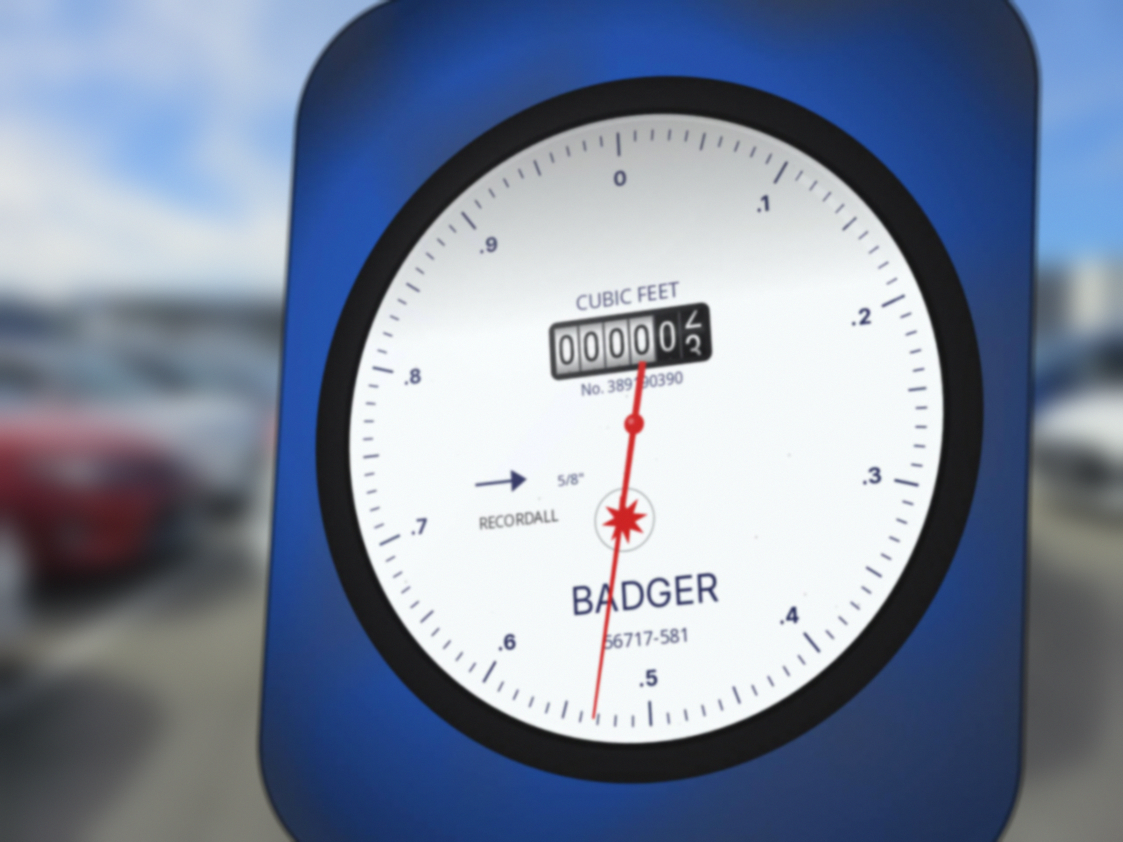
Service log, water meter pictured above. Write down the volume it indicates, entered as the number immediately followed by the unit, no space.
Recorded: 2.53ft³
